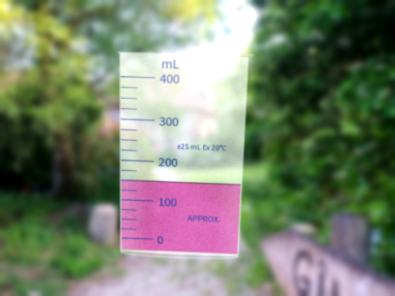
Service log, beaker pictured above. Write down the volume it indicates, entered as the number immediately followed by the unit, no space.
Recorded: 150mL
